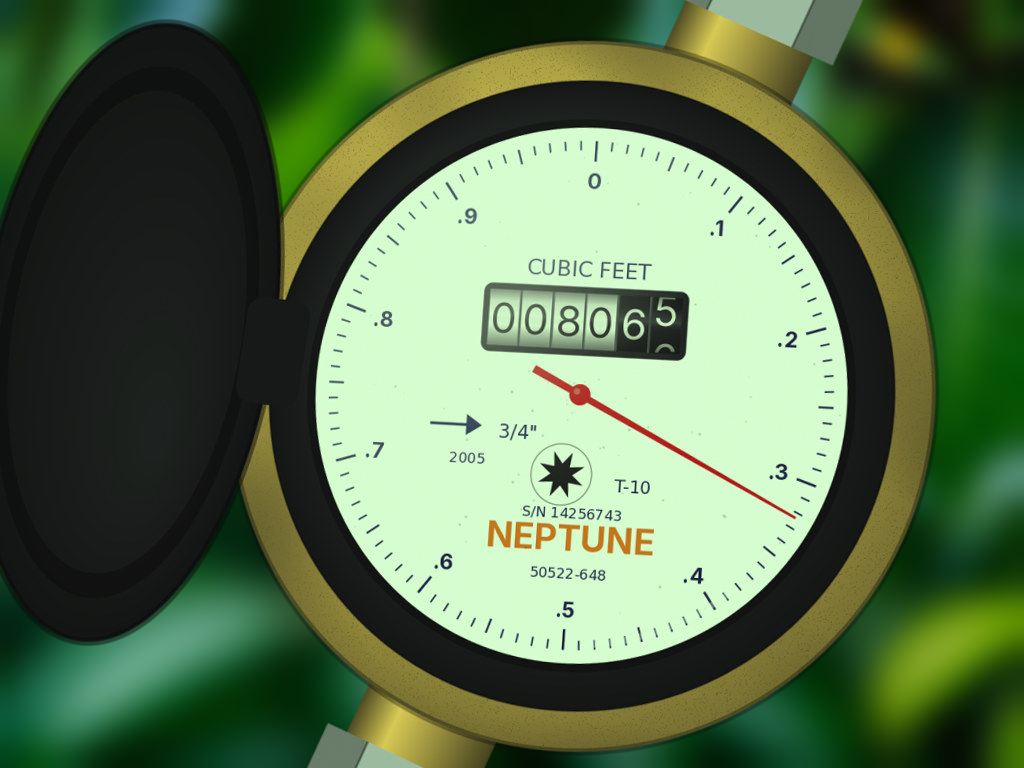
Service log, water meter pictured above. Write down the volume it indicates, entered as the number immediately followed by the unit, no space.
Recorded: 8065.32ft³
